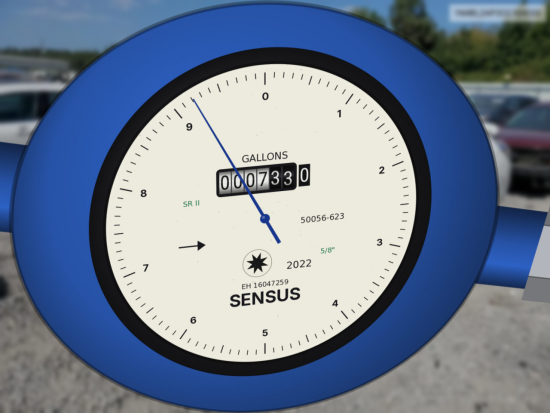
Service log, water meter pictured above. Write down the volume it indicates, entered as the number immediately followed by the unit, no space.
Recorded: 7329.2gal
